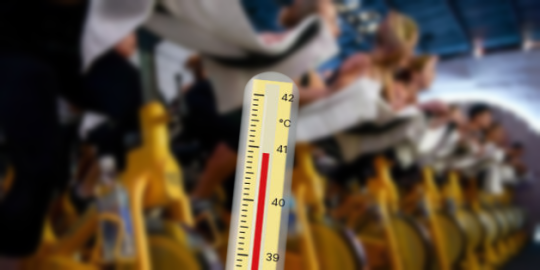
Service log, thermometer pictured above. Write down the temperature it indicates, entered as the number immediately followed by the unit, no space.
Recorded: 40.9°C
